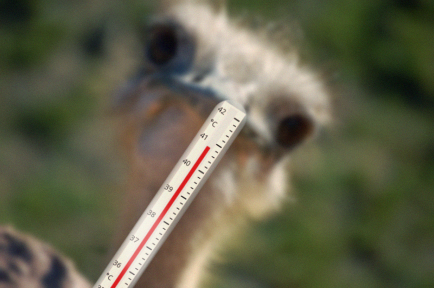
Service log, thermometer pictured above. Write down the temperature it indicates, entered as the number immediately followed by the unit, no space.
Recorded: 40.8°C
